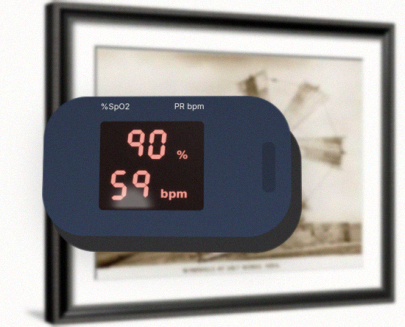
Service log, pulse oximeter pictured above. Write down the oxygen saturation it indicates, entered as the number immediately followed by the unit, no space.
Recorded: 90%
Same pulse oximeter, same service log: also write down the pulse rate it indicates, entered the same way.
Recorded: 59bpm
